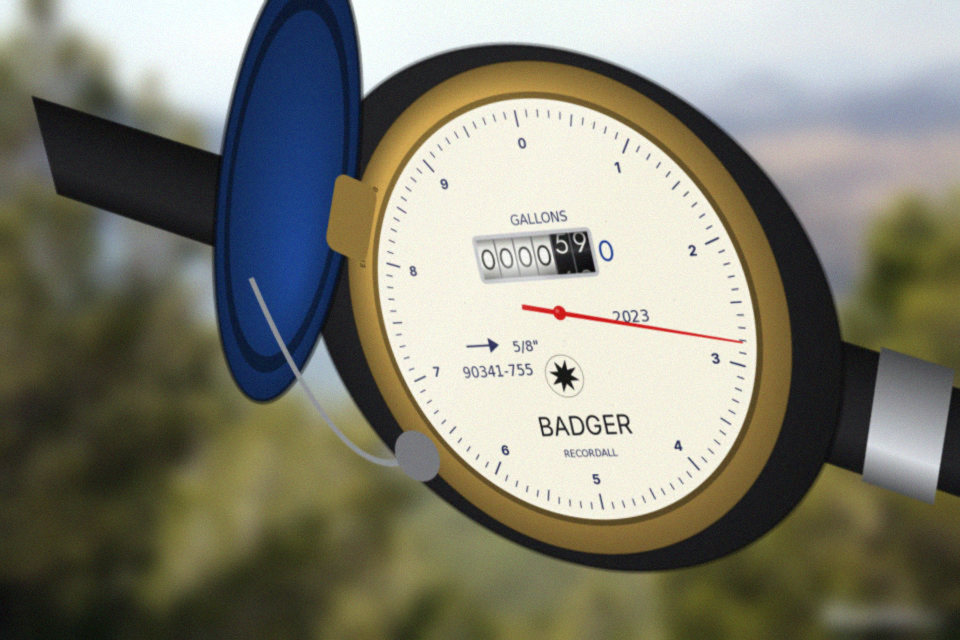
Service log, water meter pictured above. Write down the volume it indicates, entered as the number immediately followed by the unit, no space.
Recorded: 592.8gal
